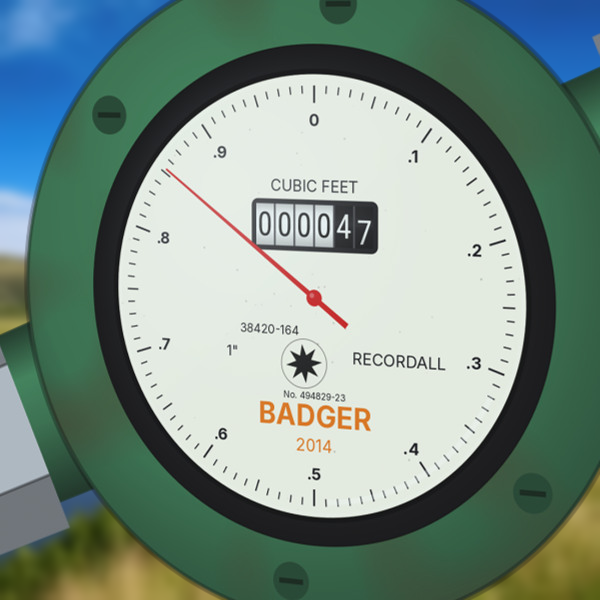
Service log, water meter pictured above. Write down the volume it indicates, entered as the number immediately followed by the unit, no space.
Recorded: 46.85ft³
